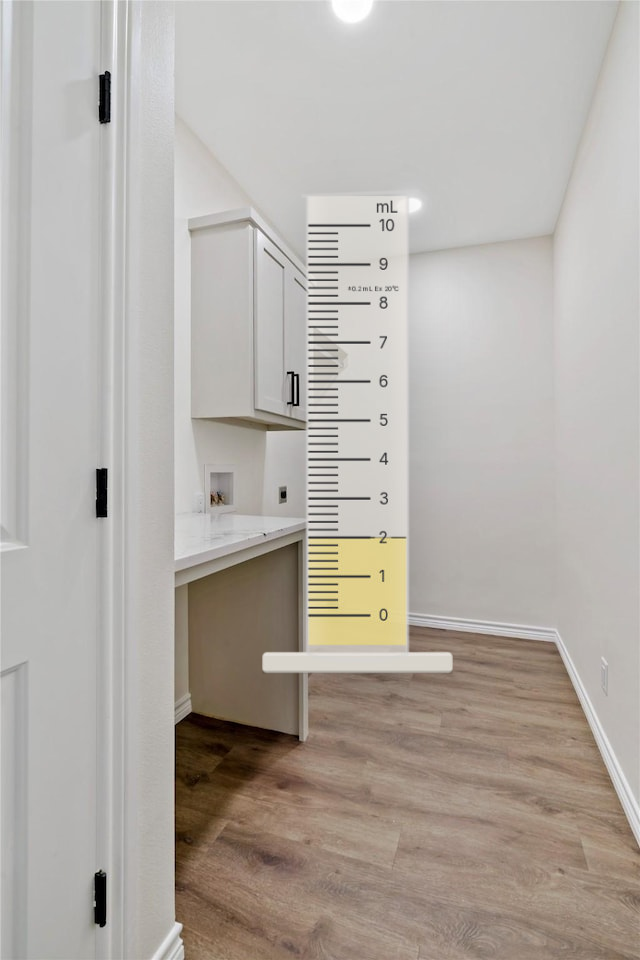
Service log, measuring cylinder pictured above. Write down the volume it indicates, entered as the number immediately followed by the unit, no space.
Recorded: 2mL
